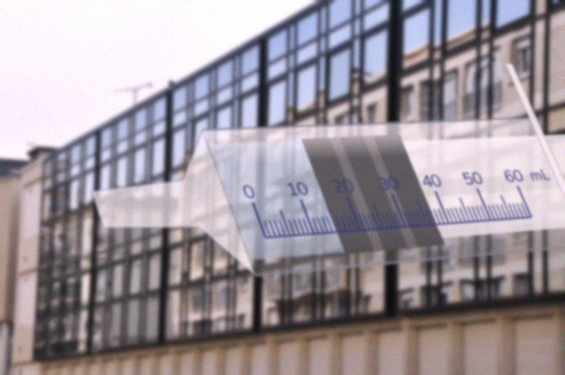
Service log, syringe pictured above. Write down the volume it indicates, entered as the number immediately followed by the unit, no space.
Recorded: 15mL
